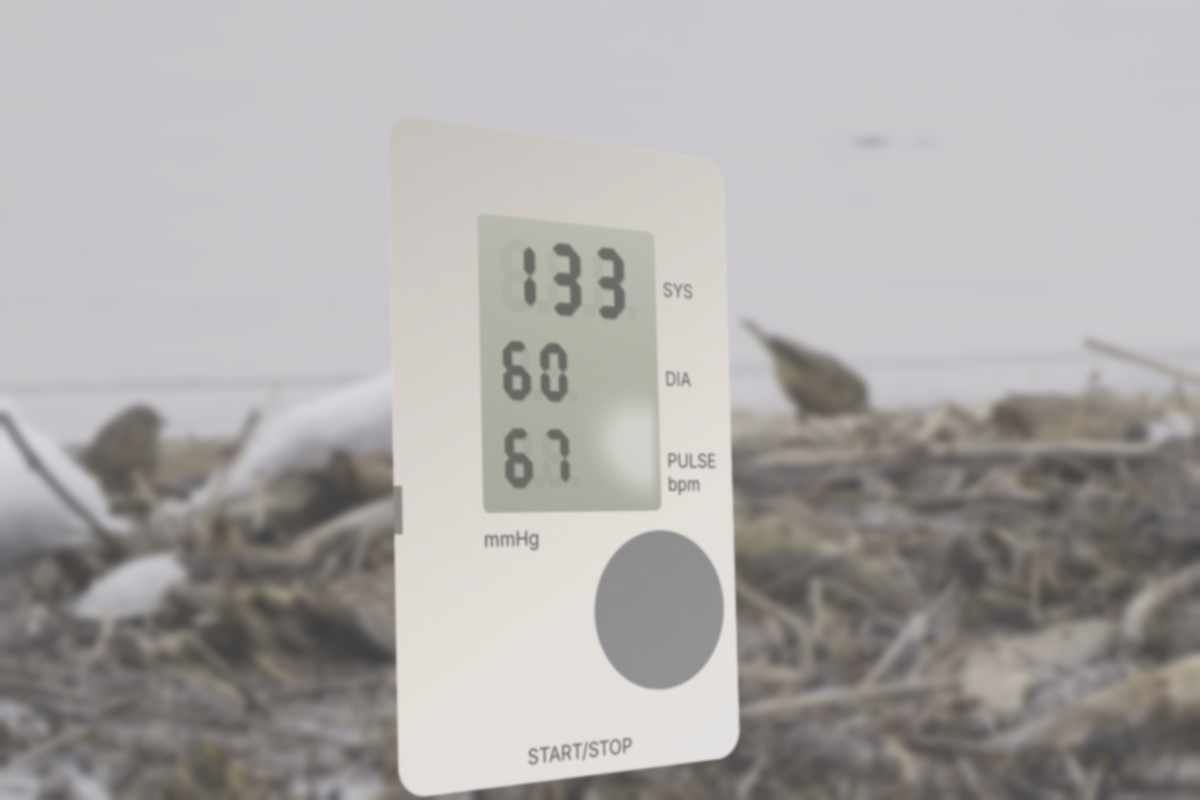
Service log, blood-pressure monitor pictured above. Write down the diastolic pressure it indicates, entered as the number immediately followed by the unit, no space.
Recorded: 60mmHg
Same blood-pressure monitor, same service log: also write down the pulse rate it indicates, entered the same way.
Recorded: 67bpm
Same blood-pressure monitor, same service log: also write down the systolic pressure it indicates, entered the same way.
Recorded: 133mmHg
